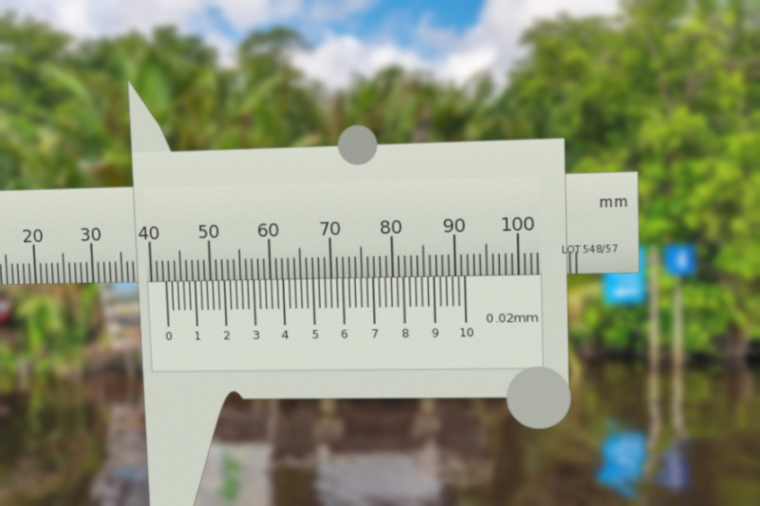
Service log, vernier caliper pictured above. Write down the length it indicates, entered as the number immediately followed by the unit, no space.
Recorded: 42.5mm
